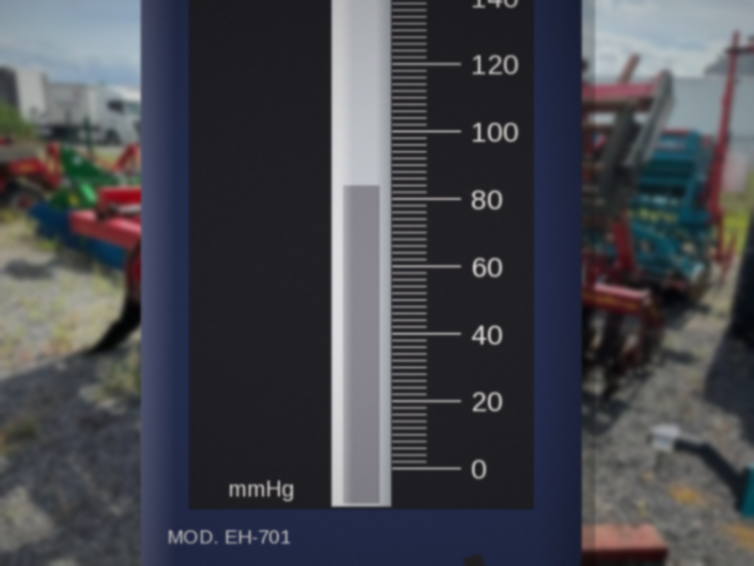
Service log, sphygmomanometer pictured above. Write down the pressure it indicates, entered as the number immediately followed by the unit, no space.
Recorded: 84mmHg
